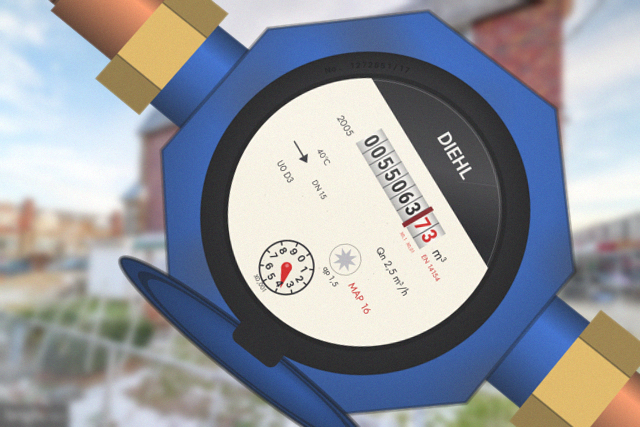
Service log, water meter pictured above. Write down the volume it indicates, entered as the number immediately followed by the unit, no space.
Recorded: 55063.733m³
